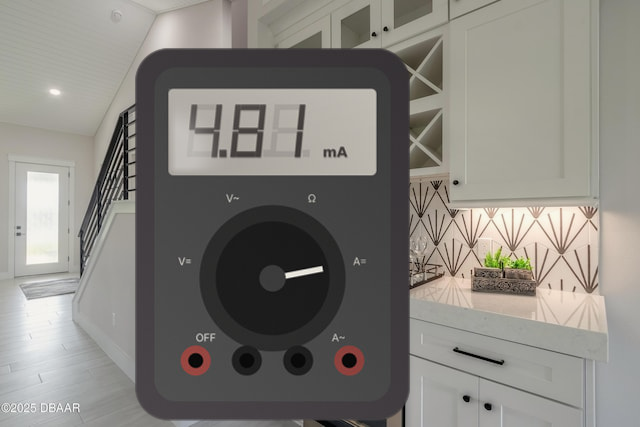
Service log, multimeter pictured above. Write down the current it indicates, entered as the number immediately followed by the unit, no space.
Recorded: 4.81mA
